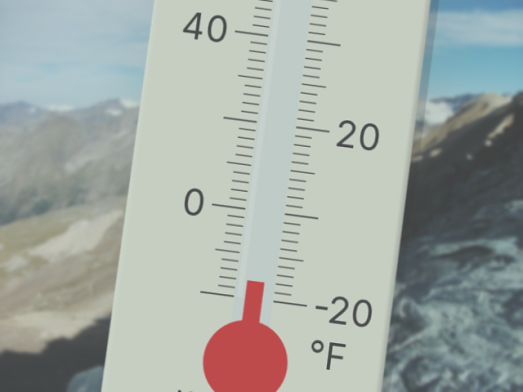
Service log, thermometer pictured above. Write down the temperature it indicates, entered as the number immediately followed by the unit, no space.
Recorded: -16°F
